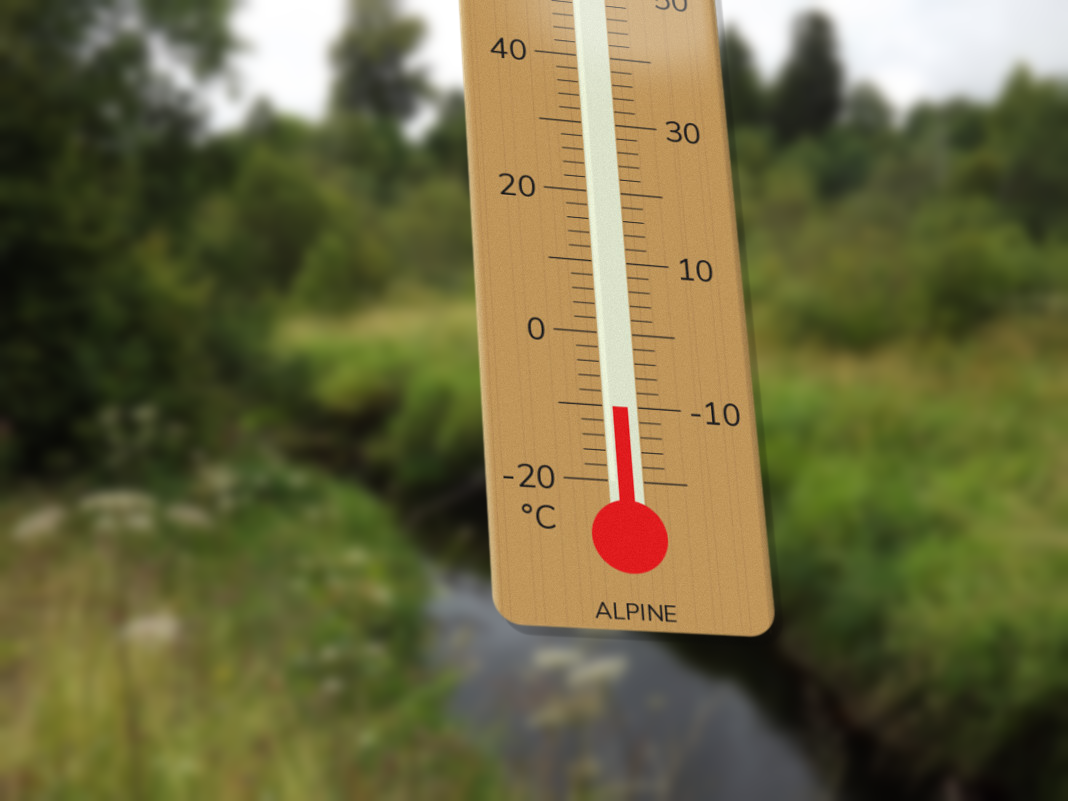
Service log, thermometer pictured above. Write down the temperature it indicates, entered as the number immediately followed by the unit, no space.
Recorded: -10°C
